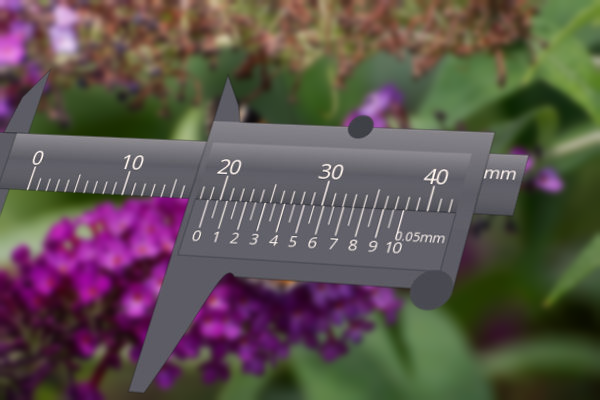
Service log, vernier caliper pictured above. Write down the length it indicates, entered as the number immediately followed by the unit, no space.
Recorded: 18.8mm
